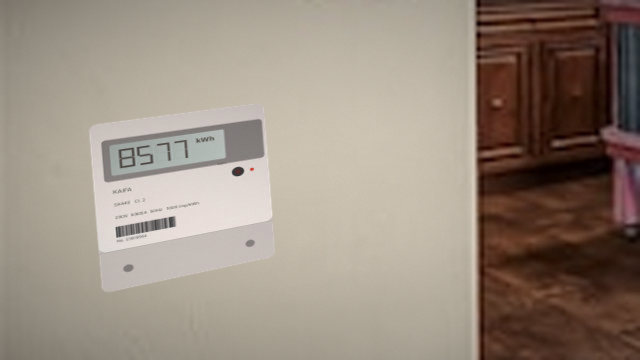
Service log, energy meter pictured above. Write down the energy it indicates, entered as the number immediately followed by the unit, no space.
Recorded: 8577kWh
